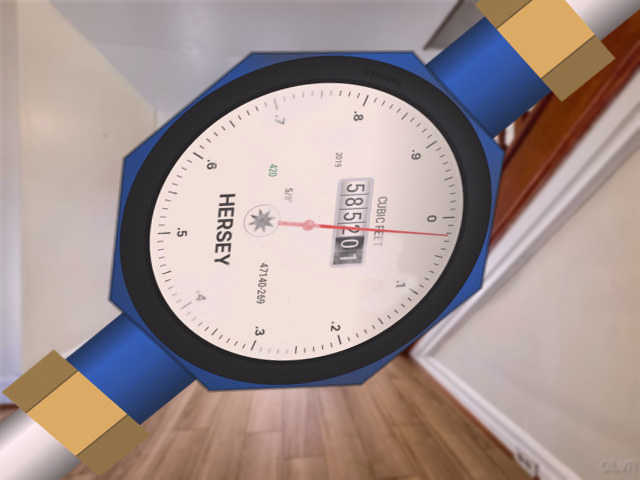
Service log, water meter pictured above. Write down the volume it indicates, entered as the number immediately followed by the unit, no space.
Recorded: 585201.02ft³
